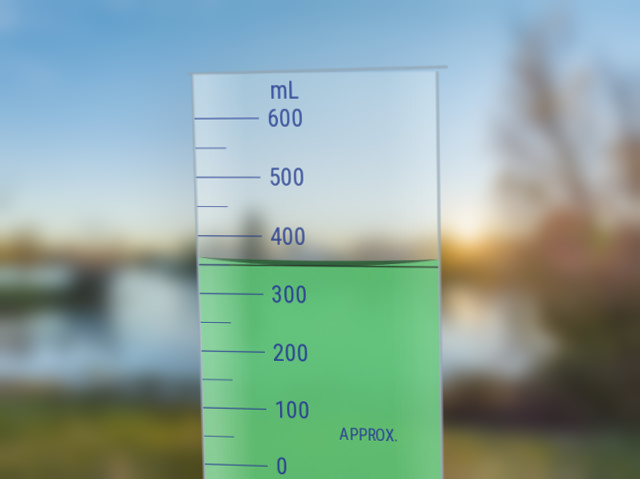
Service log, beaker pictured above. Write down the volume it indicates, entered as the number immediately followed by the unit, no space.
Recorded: 350mL
